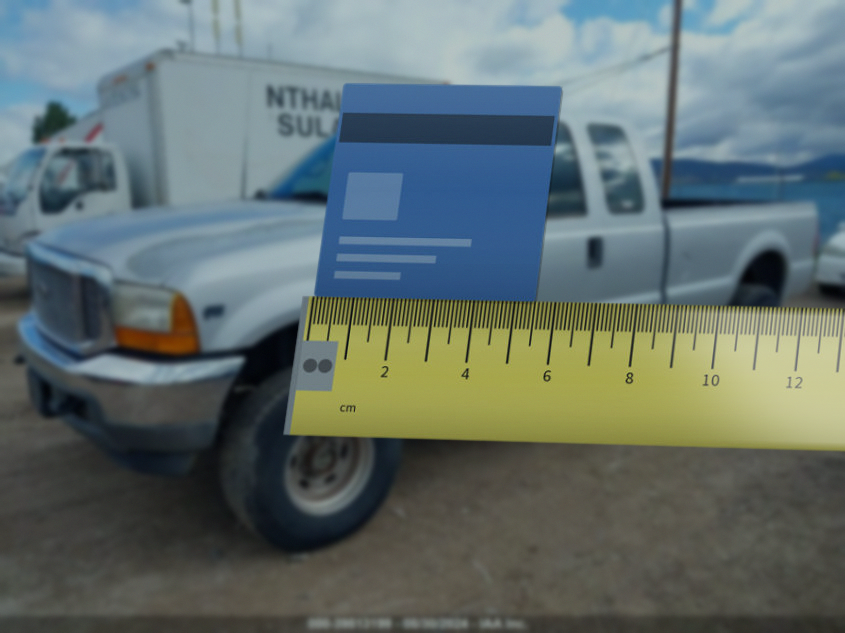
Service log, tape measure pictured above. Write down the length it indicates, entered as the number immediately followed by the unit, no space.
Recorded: 5.5cm
